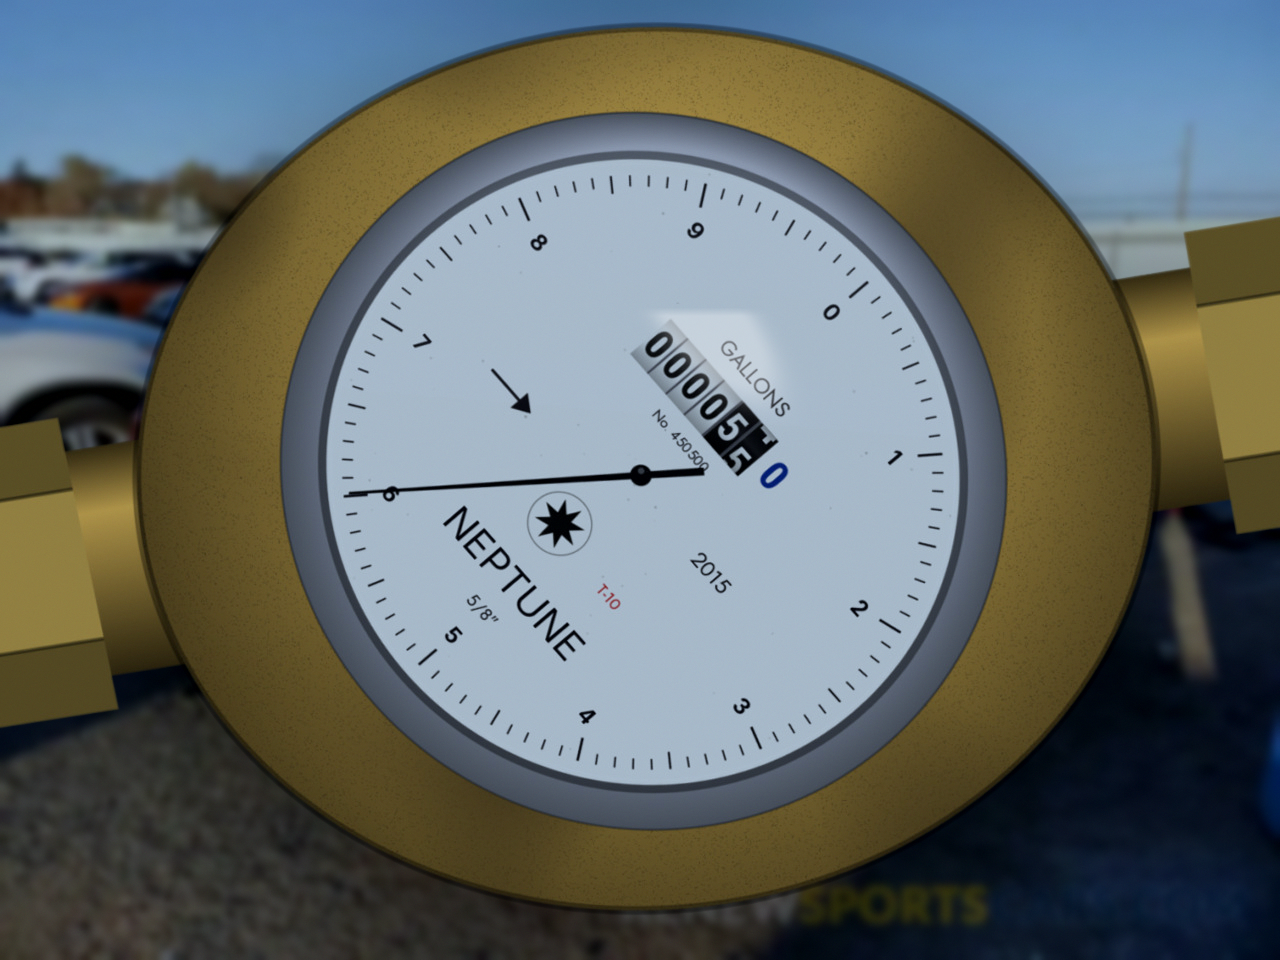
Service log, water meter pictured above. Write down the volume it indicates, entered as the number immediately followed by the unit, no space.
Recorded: 546.0gal
